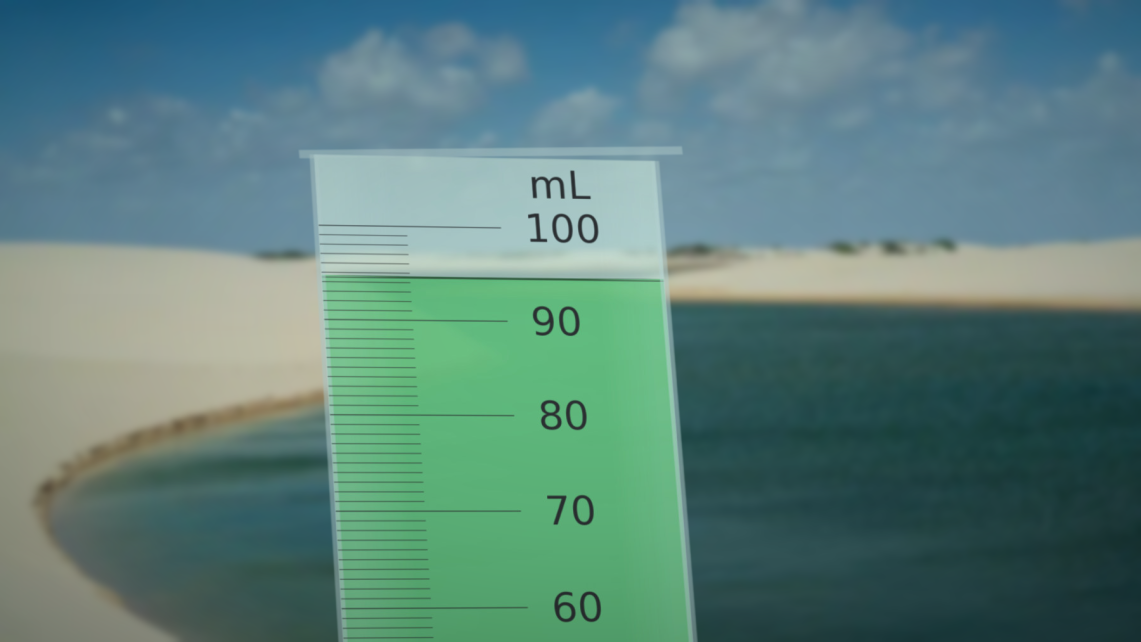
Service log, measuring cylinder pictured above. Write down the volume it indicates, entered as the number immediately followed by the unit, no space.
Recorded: 94.5mL
